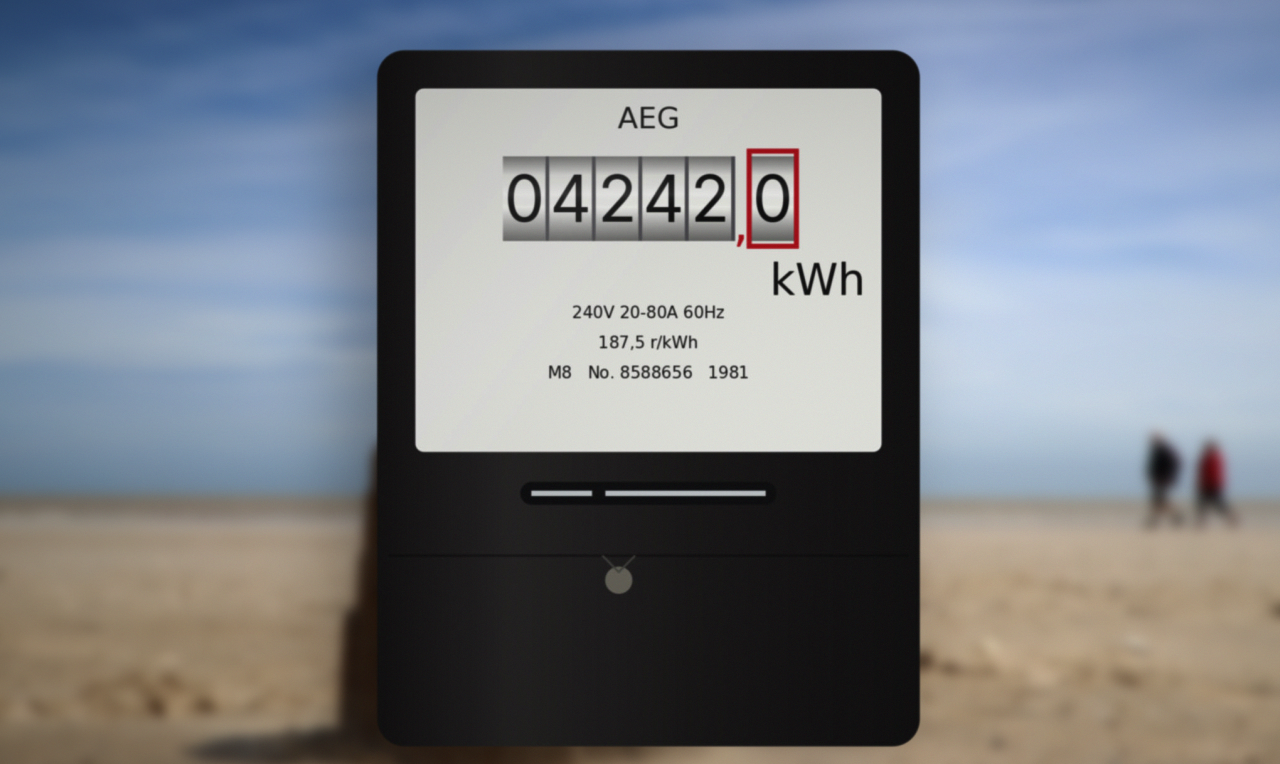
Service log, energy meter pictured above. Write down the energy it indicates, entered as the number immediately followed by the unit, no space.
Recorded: 4242.0kWh
